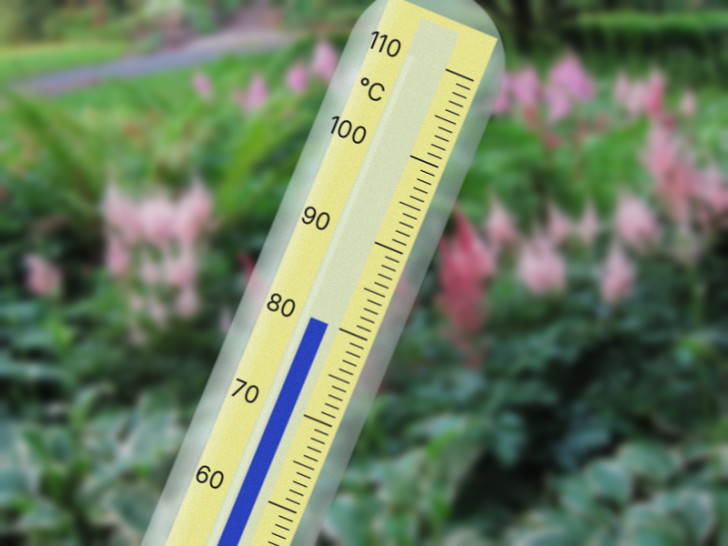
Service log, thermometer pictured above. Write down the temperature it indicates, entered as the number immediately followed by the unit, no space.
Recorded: 80°C
